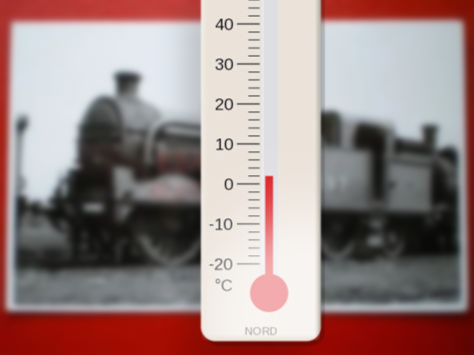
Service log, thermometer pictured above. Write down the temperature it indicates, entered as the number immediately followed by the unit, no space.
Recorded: 2°C
